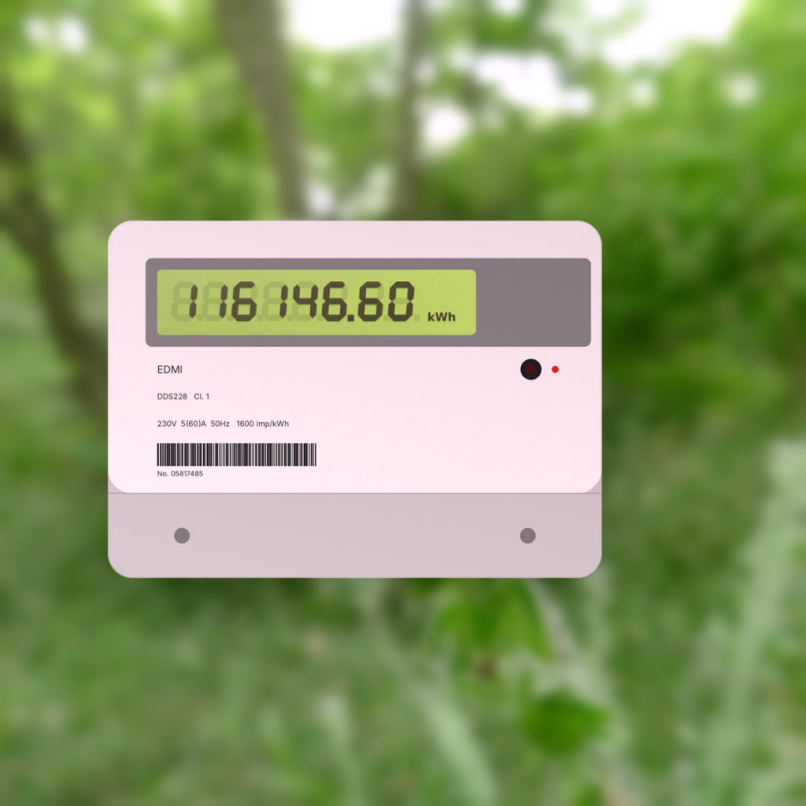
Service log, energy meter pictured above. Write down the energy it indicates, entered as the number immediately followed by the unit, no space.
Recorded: 116146.60kWh
